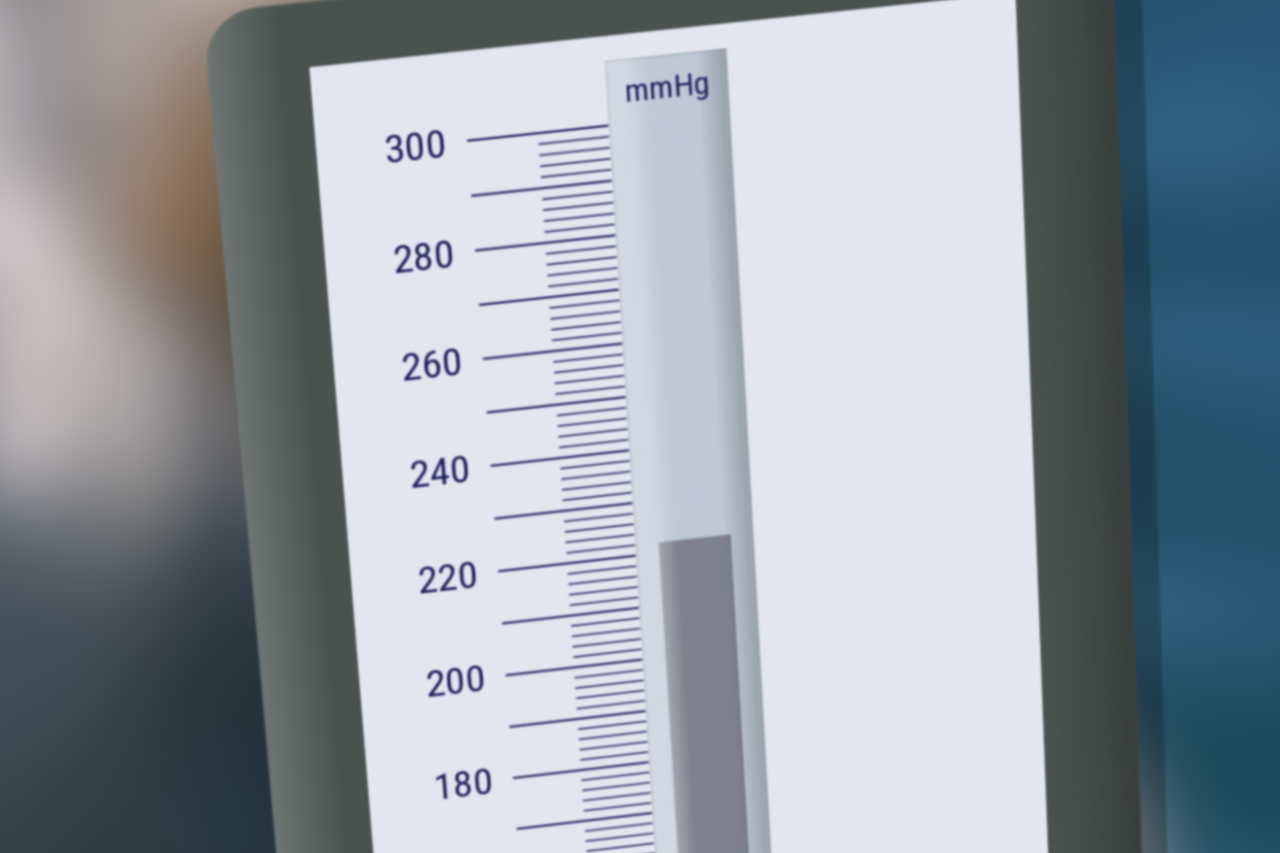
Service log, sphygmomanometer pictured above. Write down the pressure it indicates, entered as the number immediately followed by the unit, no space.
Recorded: 222mmHg
